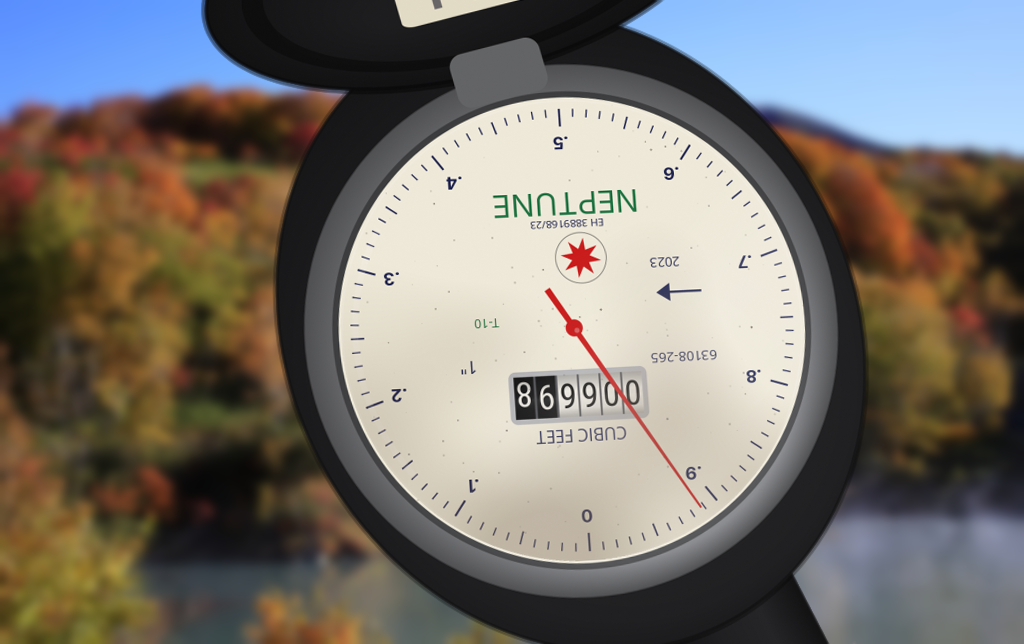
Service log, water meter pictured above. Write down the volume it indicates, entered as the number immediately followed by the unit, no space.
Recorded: 6697.91ft³
